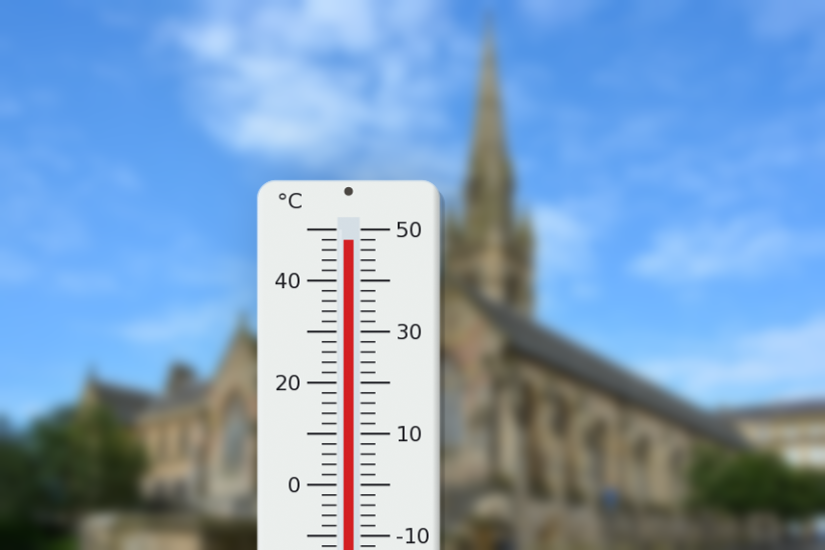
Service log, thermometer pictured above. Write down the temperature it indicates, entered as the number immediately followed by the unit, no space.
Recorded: 48°C
